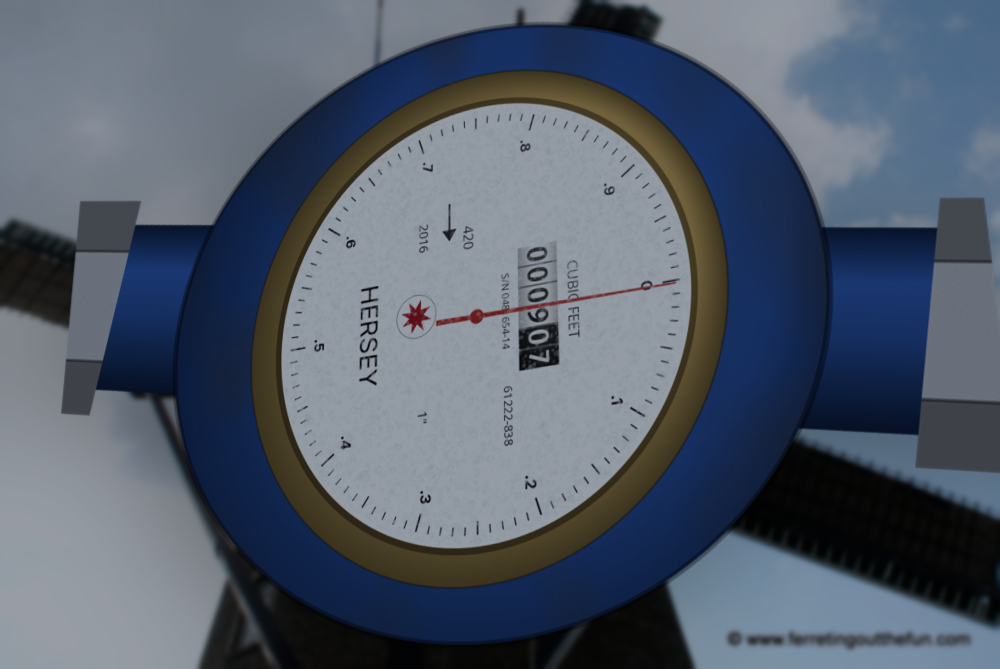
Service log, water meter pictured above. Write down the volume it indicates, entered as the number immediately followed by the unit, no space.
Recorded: 907.00ft³
